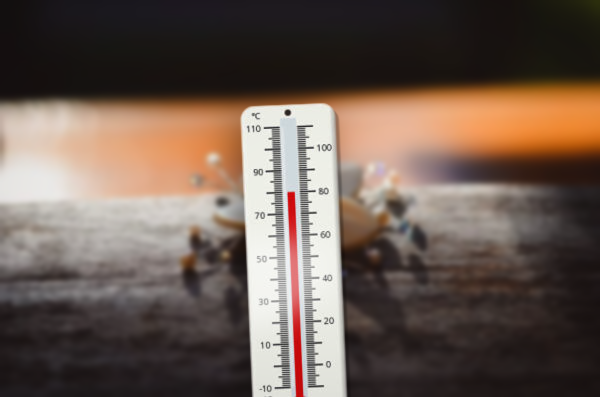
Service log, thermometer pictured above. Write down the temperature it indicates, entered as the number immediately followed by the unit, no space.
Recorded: 80°C
